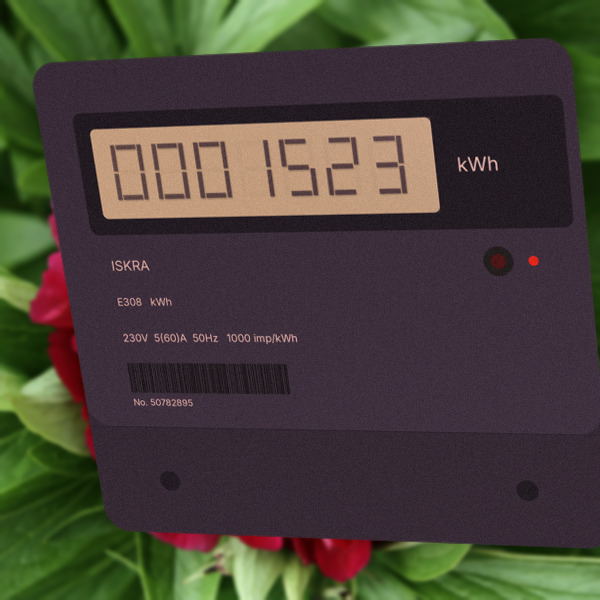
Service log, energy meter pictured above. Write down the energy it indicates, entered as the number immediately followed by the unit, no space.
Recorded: 1523kWh
